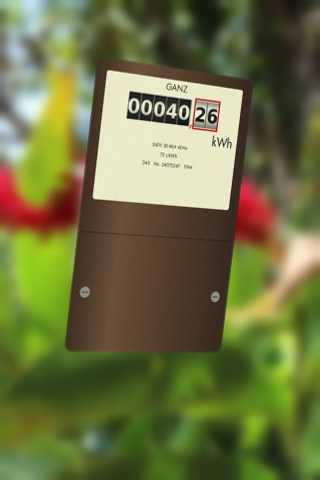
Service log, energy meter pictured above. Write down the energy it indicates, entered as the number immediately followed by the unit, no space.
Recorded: 40.26kWh
